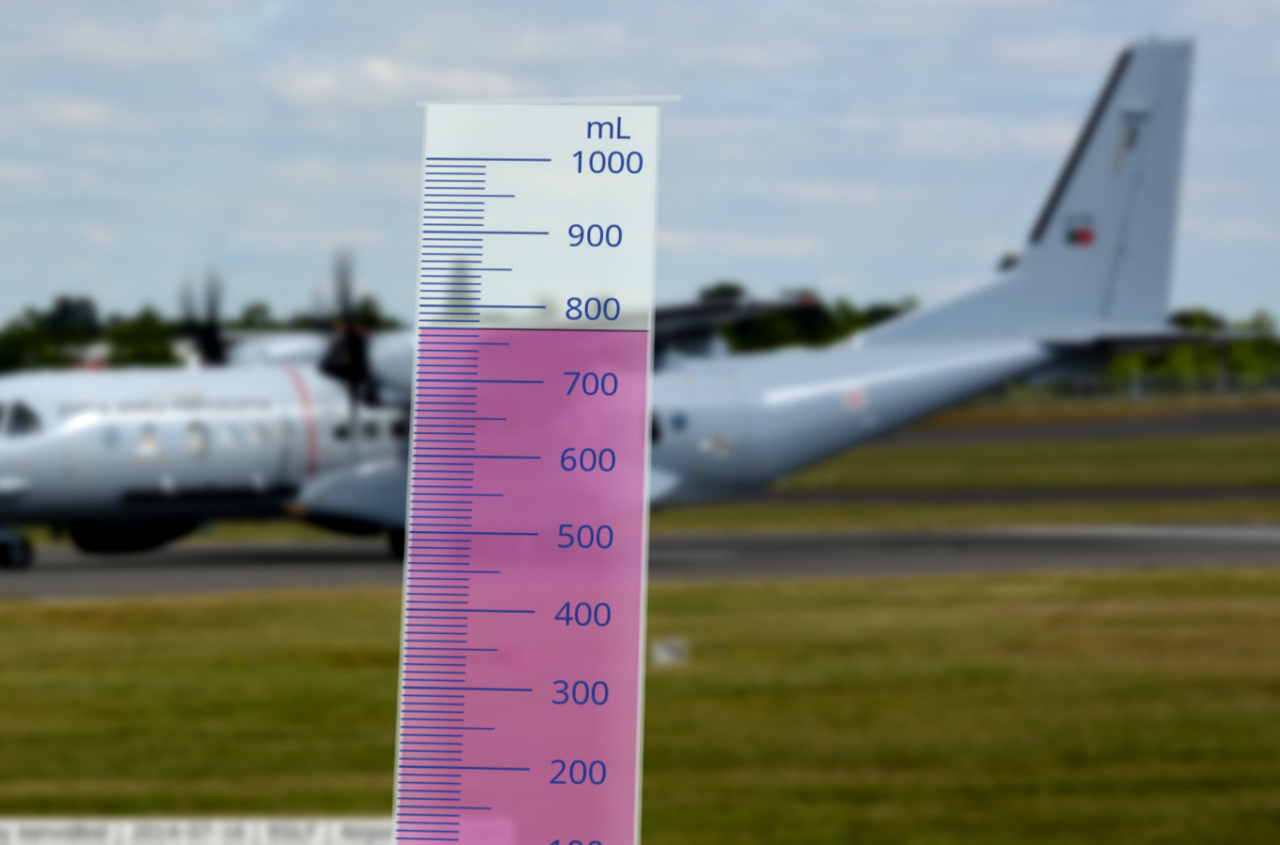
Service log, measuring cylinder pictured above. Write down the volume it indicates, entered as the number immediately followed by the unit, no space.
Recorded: 770mL
